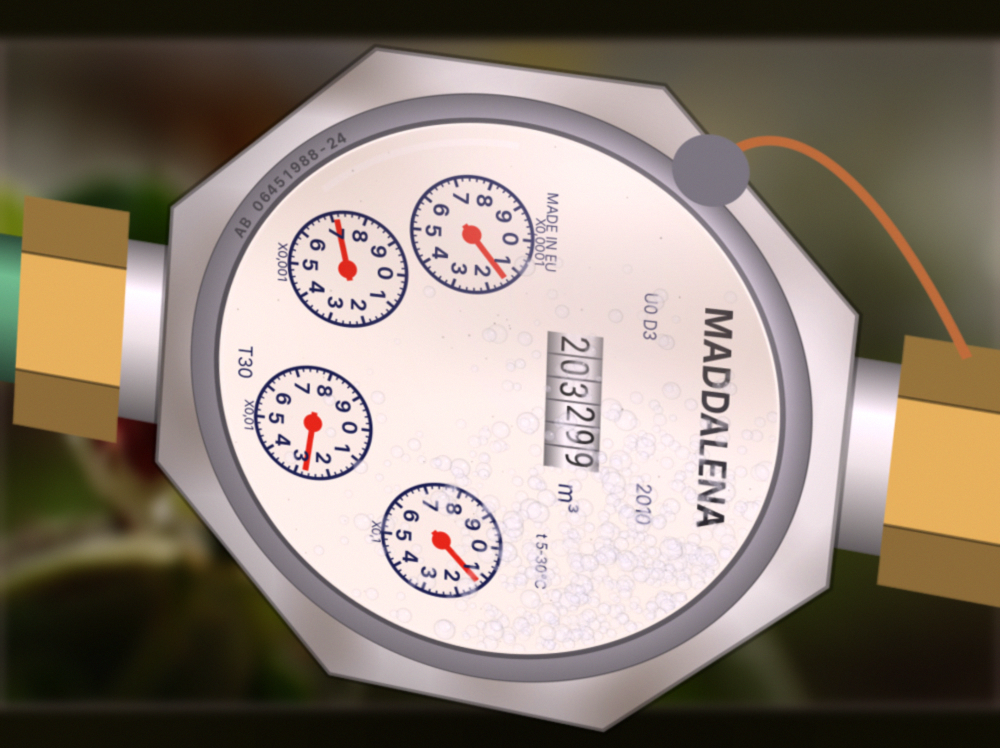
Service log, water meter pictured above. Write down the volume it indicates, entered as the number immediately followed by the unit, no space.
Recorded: 203299.1271m³
